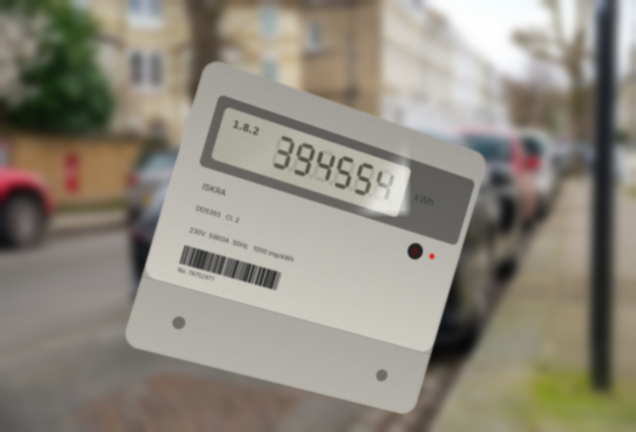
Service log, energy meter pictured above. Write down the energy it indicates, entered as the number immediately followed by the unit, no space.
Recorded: 394554kWh
